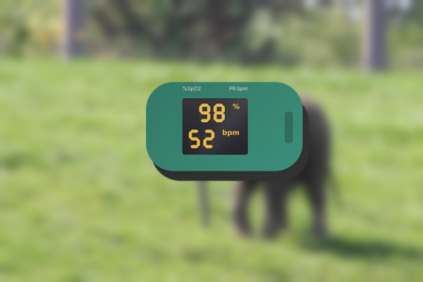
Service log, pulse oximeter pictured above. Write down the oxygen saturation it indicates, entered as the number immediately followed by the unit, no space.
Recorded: 98%
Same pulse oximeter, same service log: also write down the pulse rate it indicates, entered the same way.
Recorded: 52bpm
